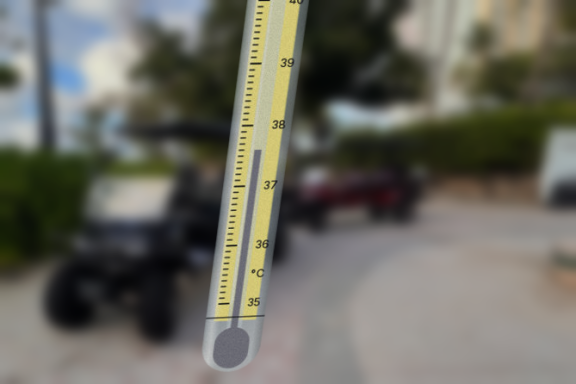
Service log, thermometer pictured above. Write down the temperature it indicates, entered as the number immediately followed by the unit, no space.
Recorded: 37.6°C
